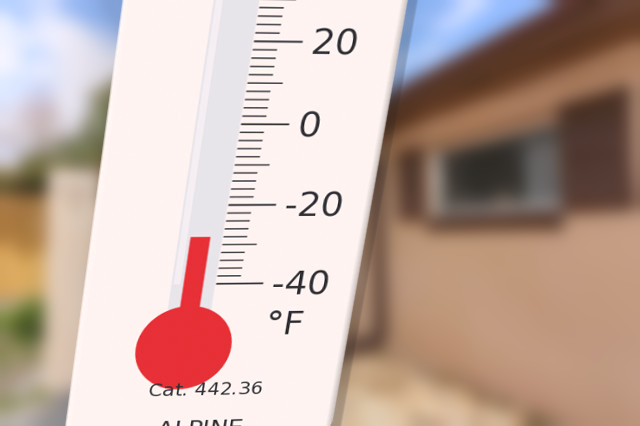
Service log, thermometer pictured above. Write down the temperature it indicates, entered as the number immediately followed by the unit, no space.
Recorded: -28°F
